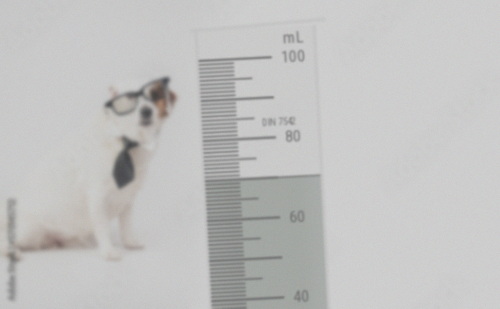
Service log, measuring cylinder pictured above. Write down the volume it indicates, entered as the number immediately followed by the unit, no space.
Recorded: 70mL
